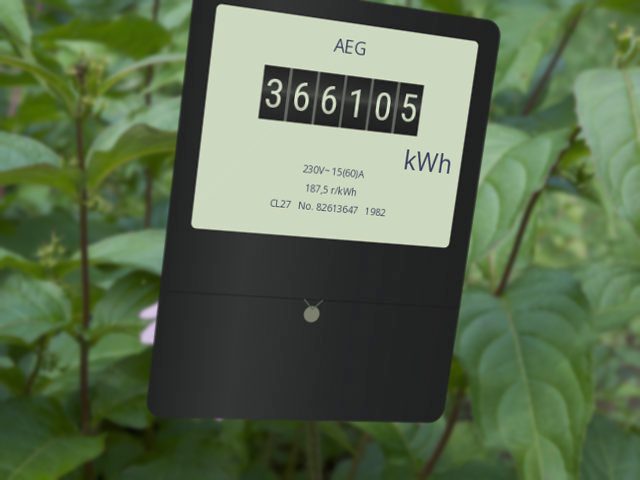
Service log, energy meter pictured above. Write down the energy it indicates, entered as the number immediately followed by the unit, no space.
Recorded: 366105kWh
